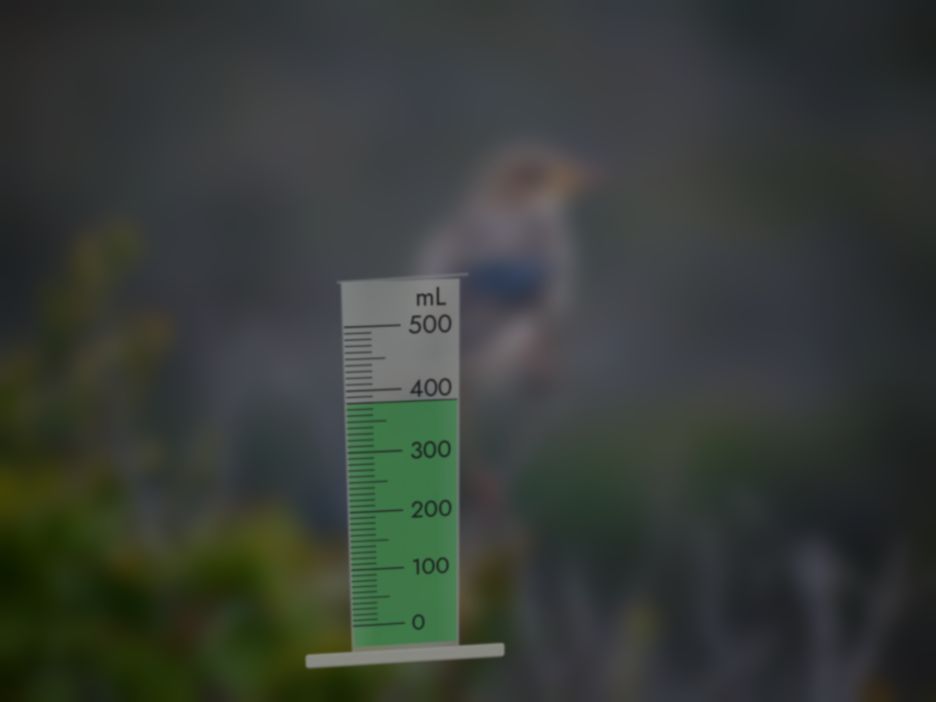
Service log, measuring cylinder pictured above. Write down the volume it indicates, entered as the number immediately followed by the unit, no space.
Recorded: 380mL
